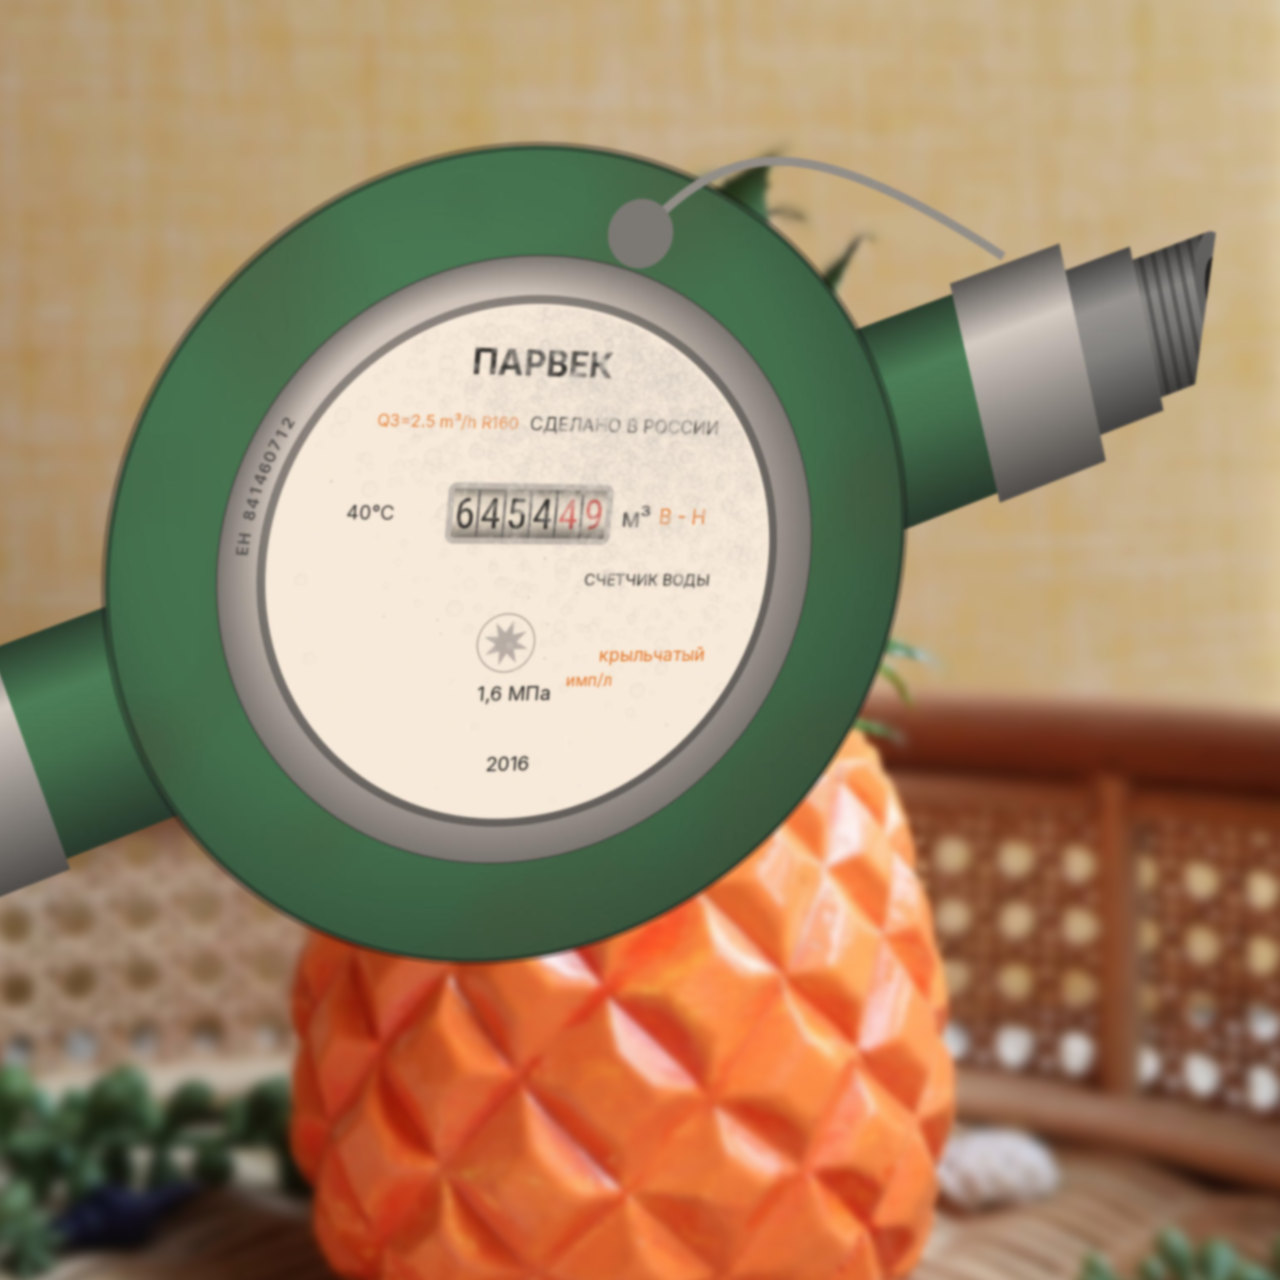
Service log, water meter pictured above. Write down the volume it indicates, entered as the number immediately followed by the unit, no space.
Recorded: 6454.49m³
